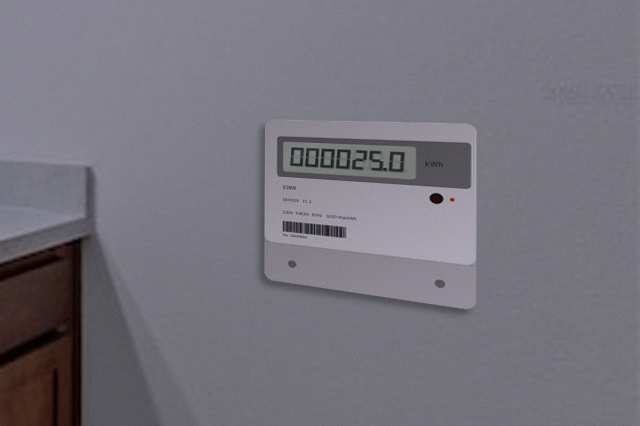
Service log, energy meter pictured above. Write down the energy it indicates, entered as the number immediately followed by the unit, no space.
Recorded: 25.0kWh
